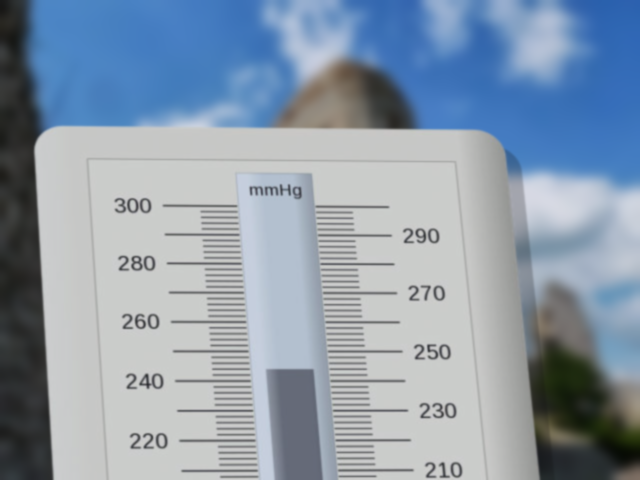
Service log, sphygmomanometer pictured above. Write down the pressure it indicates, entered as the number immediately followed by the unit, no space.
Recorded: 244mmHg
